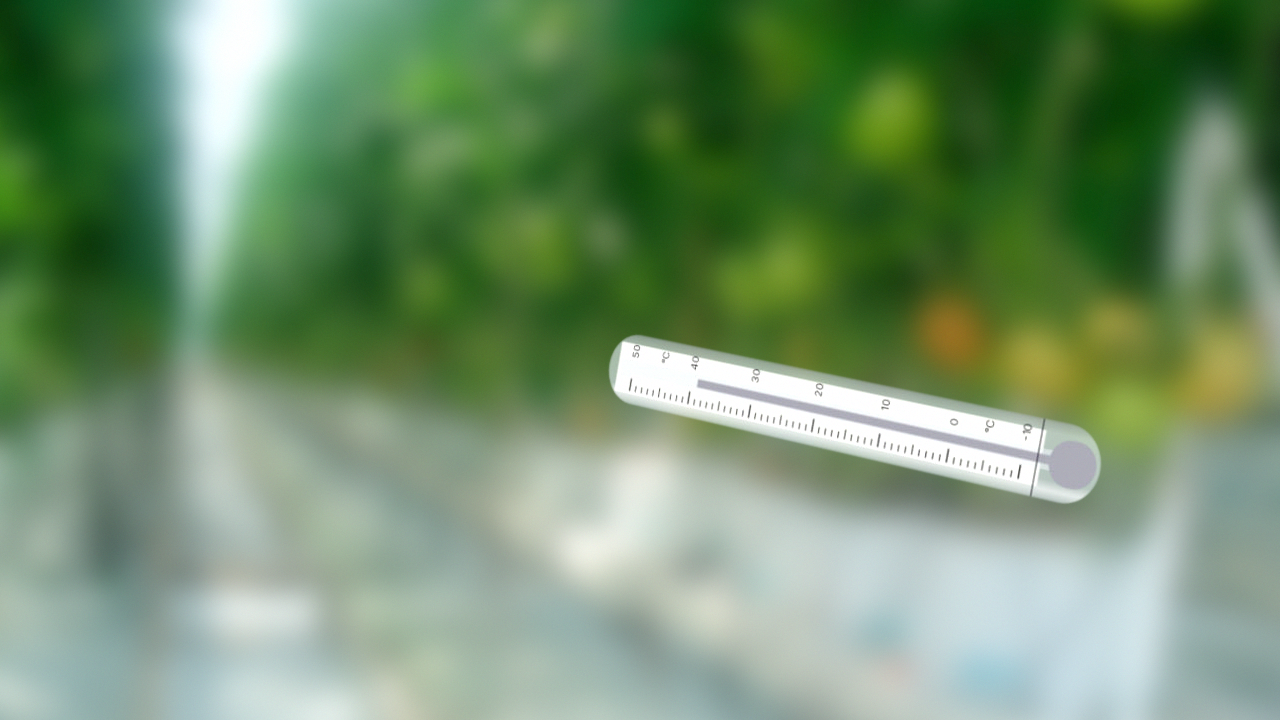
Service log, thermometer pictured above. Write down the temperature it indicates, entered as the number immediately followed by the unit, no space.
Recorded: 39°C
